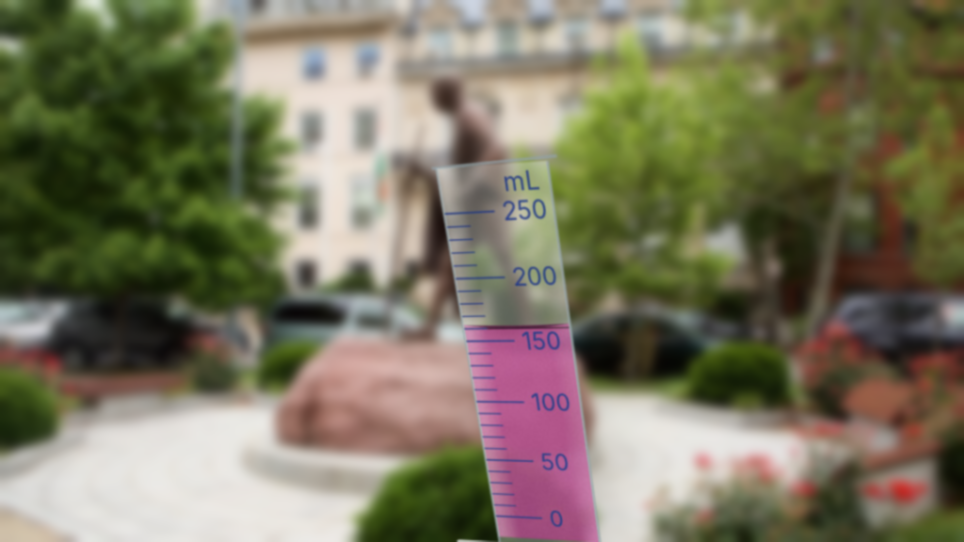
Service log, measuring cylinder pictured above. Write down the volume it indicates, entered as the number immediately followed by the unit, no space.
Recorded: 160mL
